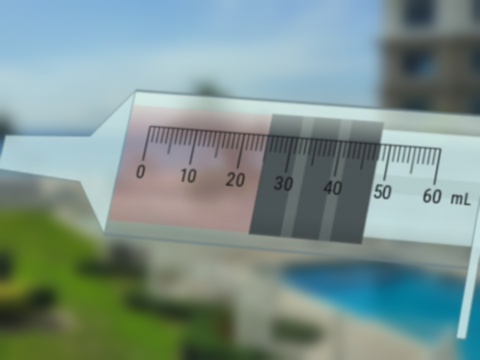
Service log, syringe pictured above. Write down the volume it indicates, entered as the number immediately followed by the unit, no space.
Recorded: 25mL
